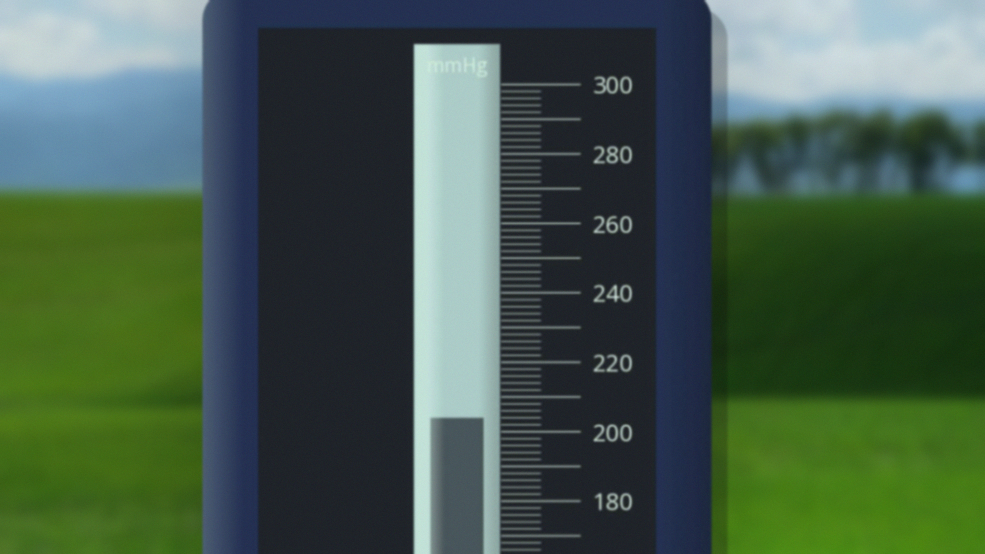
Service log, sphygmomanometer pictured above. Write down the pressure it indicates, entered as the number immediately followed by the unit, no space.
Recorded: 204mmHg
